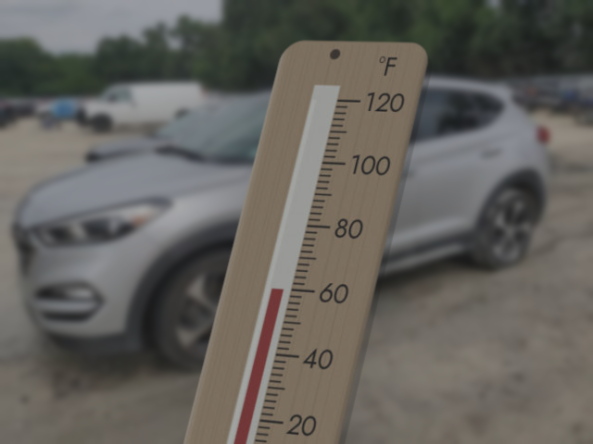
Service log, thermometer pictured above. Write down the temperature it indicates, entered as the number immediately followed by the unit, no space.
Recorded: 60°F
